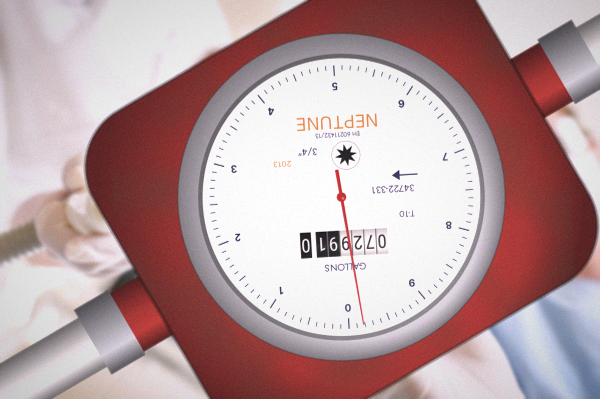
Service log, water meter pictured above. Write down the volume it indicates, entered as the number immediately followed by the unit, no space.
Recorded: 729909.8gal
